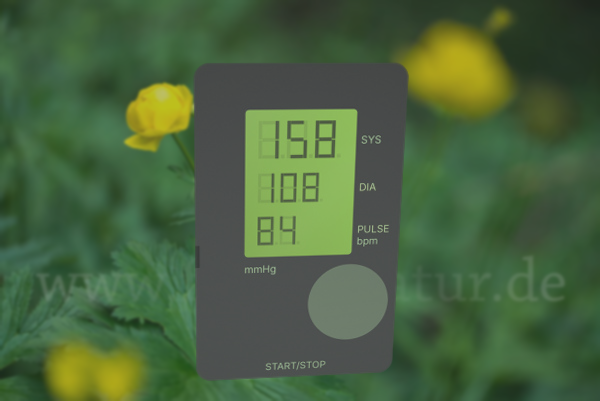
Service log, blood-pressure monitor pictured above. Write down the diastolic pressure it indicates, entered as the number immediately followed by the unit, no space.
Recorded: 108mmHg
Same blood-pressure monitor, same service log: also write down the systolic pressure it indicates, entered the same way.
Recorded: 158mmHg
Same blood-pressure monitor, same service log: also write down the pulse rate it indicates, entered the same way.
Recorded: 84bpm
